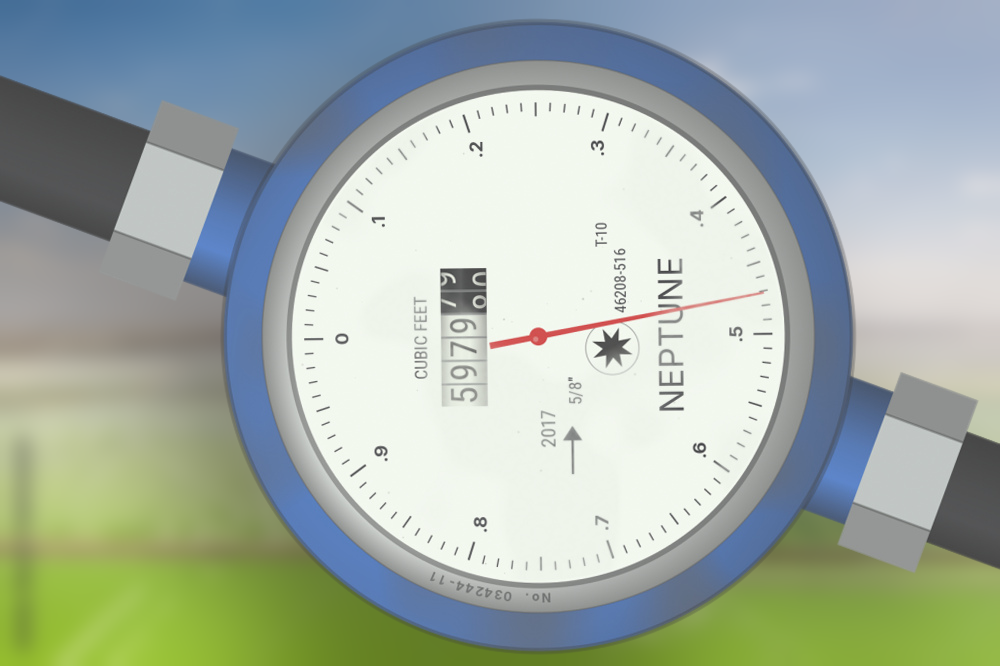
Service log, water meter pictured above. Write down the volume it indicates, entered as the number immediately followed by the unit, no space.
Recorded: 597979.47ft³
